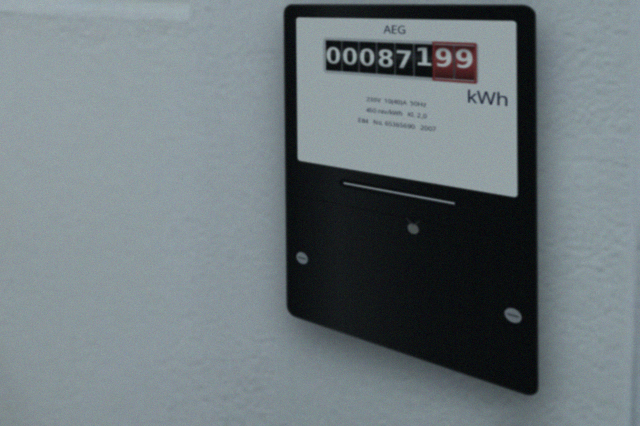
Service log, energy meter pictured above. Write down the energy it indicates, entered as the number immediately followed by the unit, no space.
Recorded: 871.99kWh
